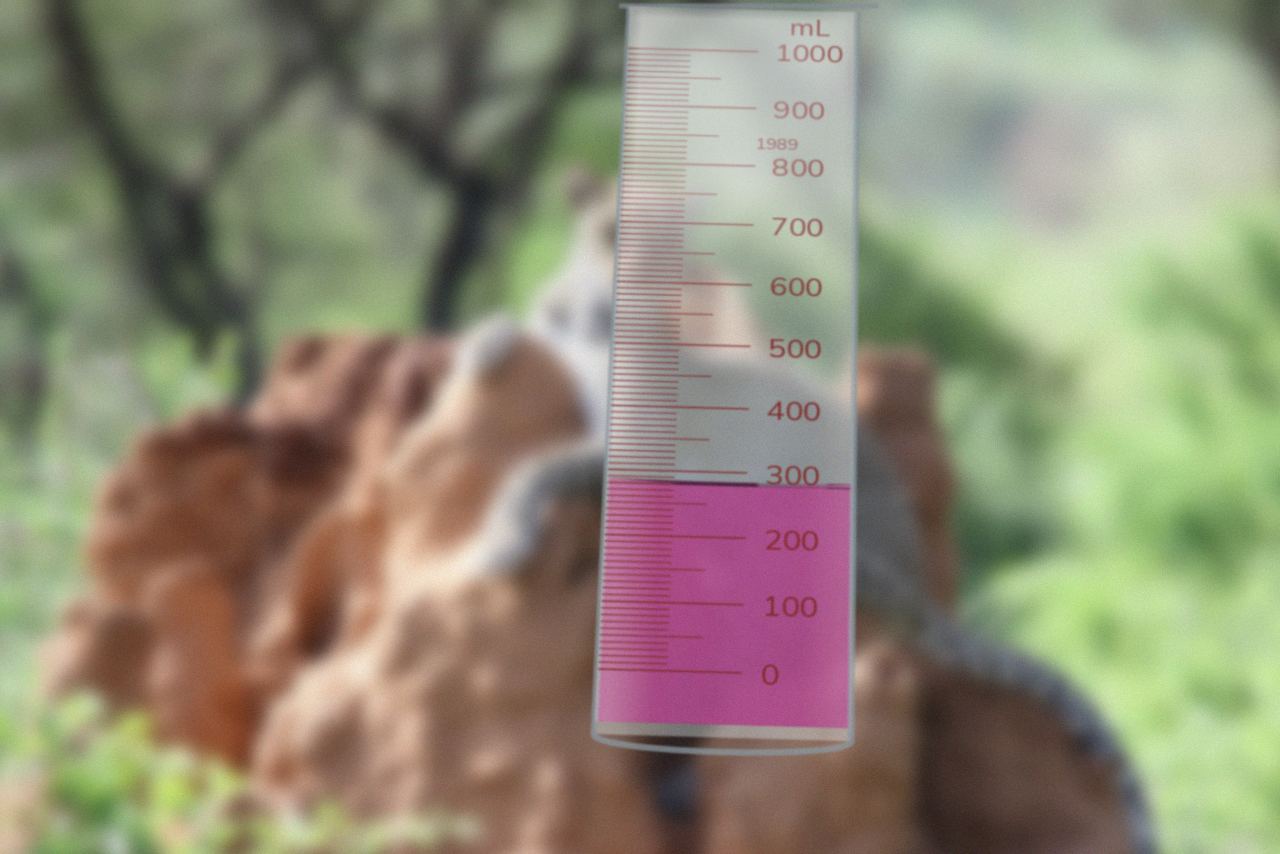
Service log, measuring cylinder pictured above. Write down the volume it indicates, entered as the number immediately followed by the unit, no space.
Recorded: 280mL
